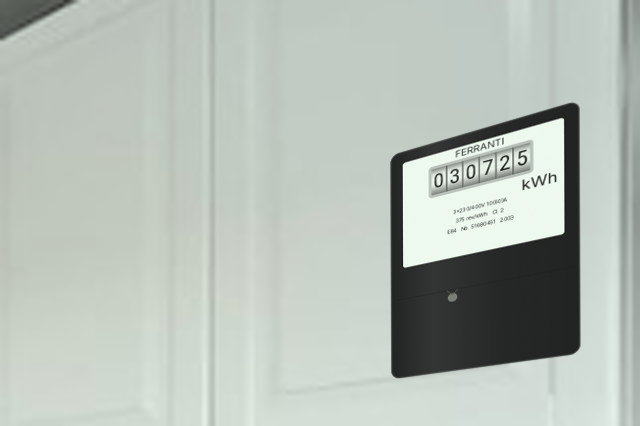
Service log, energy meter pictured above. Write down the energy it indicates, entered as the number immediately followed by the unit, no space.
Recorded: 30725kWh
